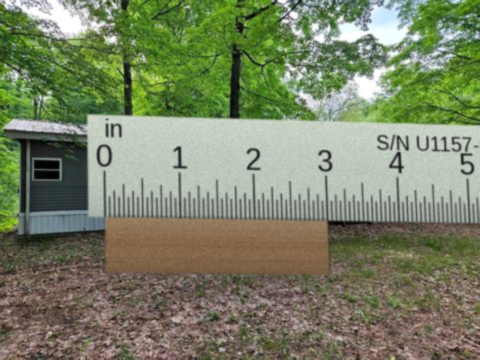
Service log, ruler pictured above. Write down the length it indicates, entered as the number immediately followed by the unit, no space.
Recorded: 3in
